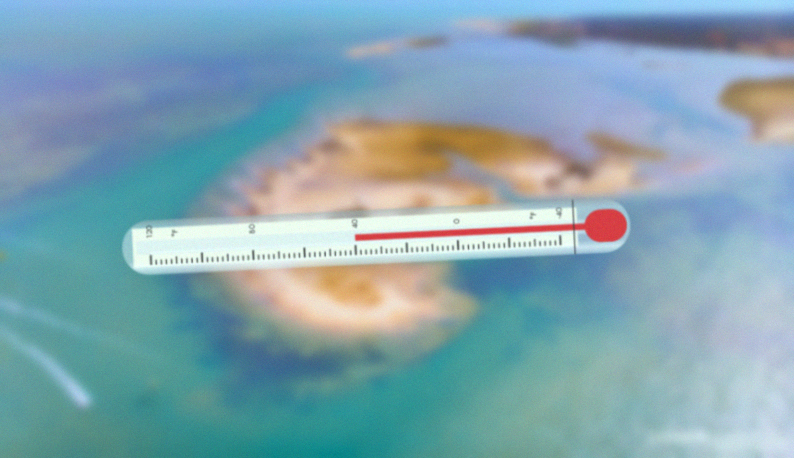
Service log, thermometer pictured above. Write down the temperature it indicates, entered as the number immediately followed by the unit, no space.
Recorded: 40°F
